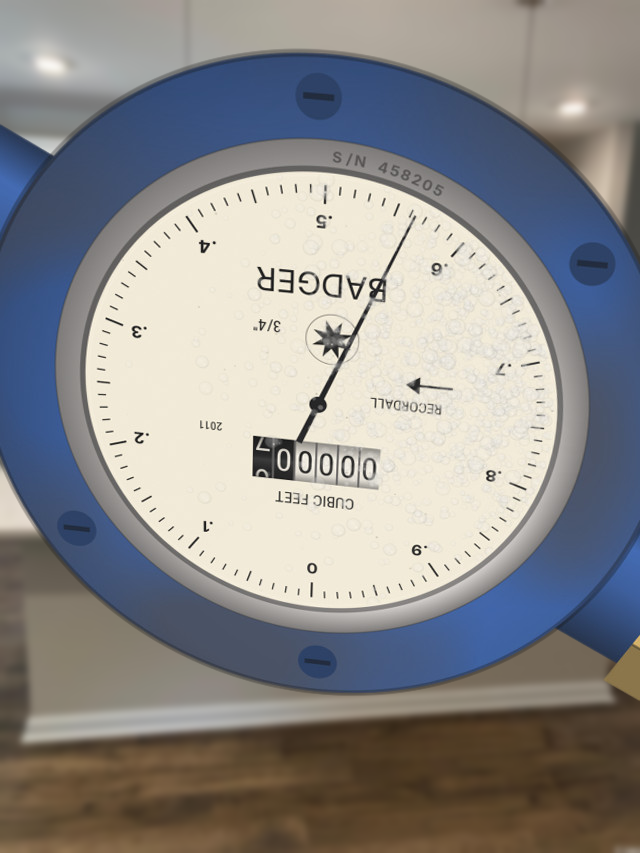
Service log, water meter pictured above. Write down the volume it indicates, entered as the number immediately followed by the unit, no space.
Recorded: 6.56ft³
